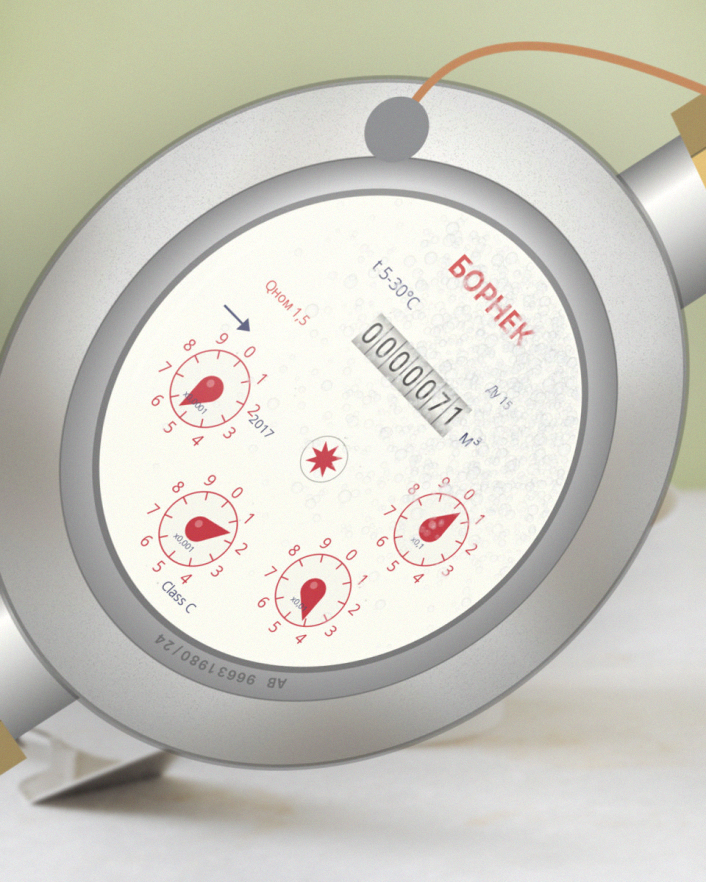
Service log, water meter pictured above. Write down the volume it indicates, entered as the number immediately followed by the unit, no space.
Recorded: 71.0415m³
